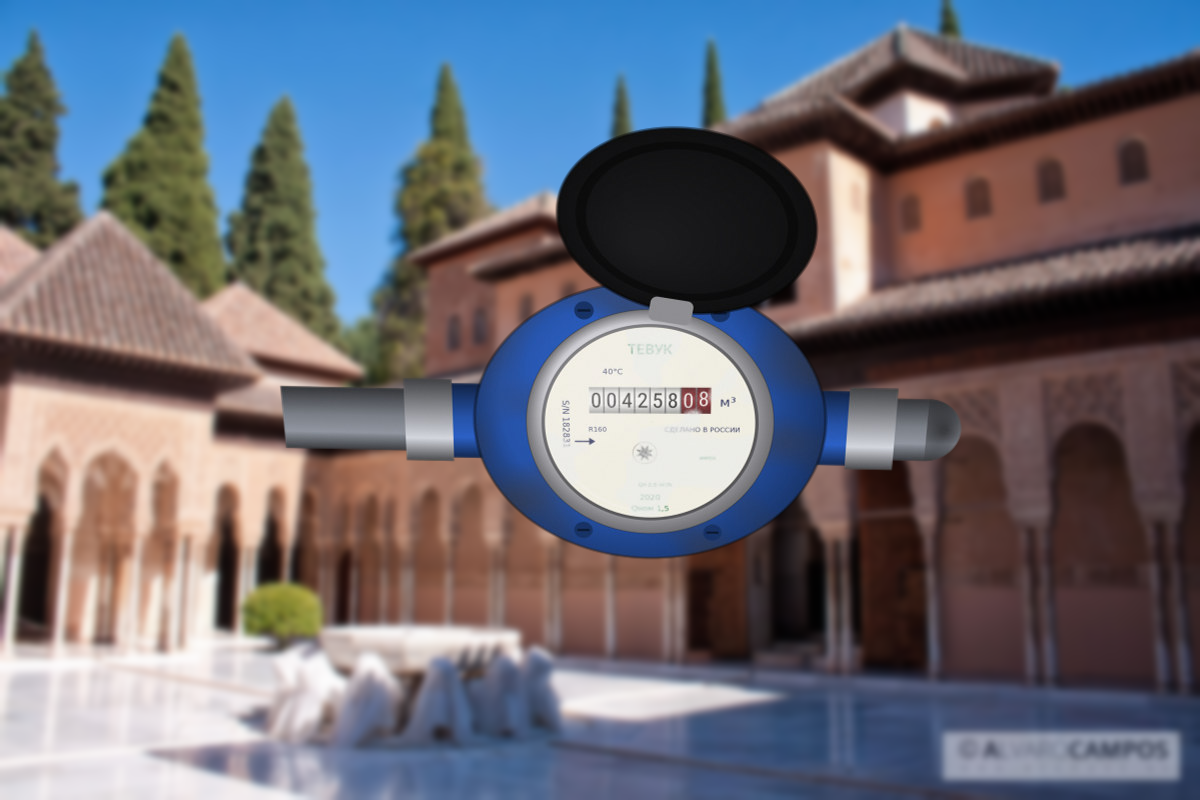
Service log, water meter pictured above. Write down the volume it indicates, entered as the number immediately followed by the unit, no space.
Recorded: 4258.08m³
